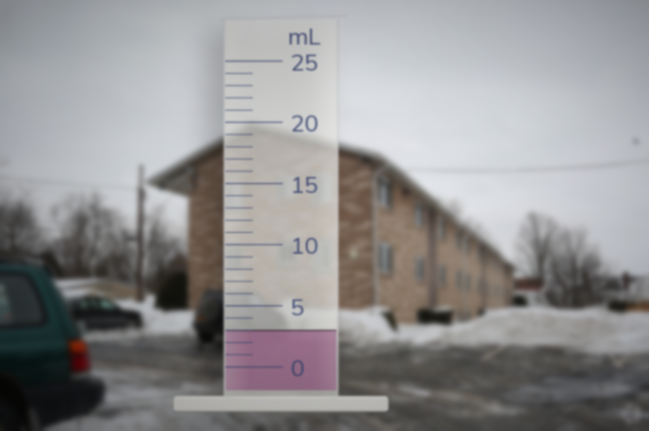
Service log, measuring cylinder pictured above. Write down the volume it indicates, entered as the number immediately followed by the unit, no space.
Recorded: 3mL
